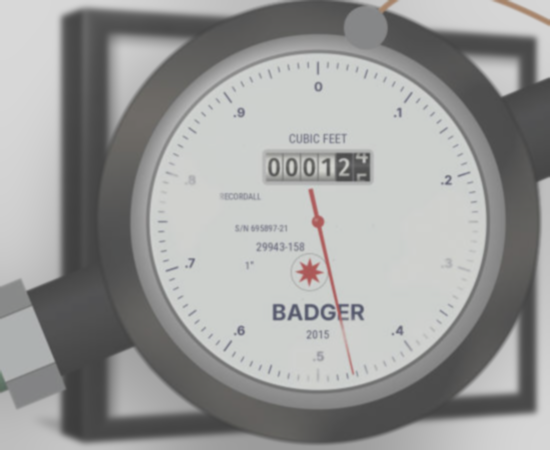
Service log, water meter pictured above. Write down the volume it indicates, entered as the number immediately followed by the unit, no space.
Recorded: 124.46ft³
